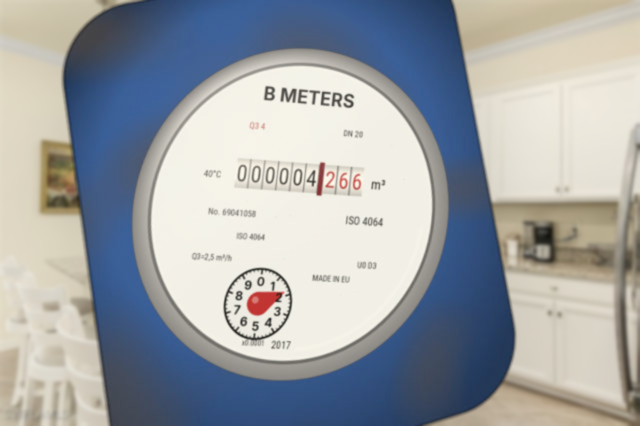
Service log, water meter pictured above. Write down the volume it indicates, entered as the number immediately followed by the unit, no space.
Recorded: 4.2661m³
